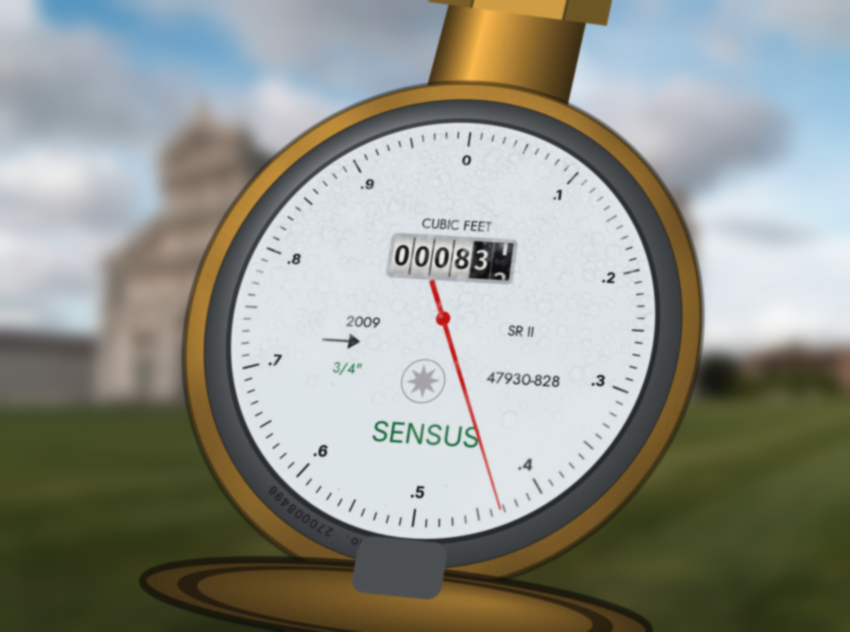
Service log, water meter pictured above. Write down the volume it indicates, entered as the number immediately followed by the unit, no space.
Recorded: 831.43ft³
